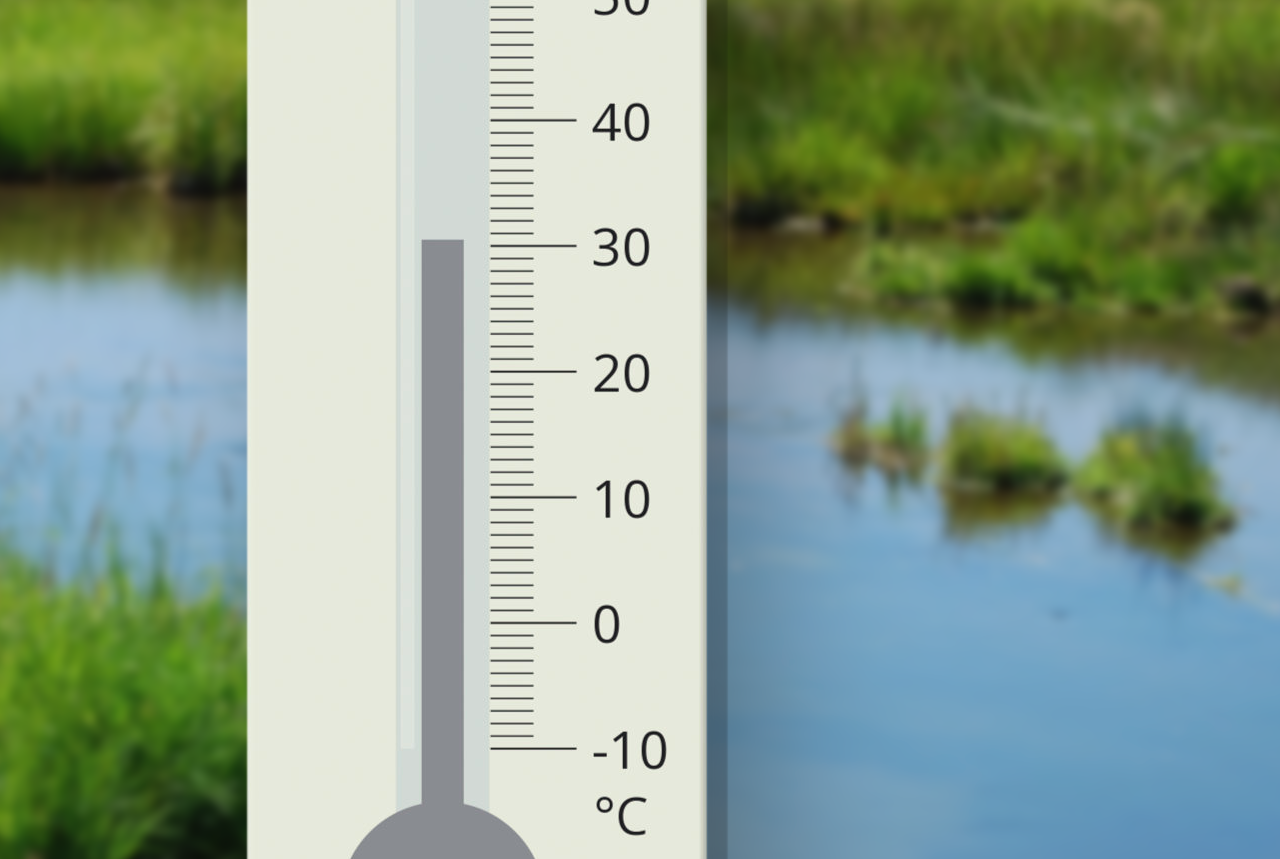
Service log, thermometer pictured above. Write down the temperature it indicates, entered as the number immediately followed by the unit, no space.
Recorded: 30.5°C
